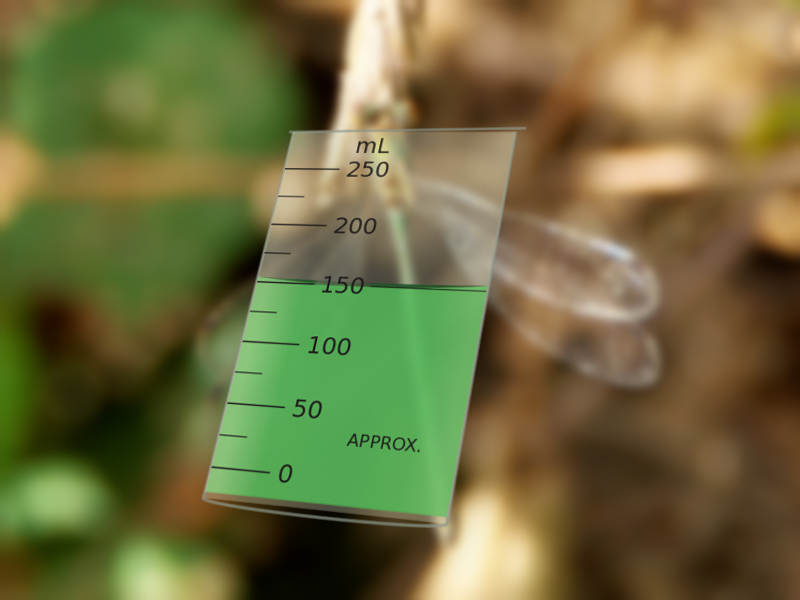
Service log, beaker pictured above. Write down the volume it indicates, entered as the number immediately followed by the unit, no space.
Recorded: 150mL
